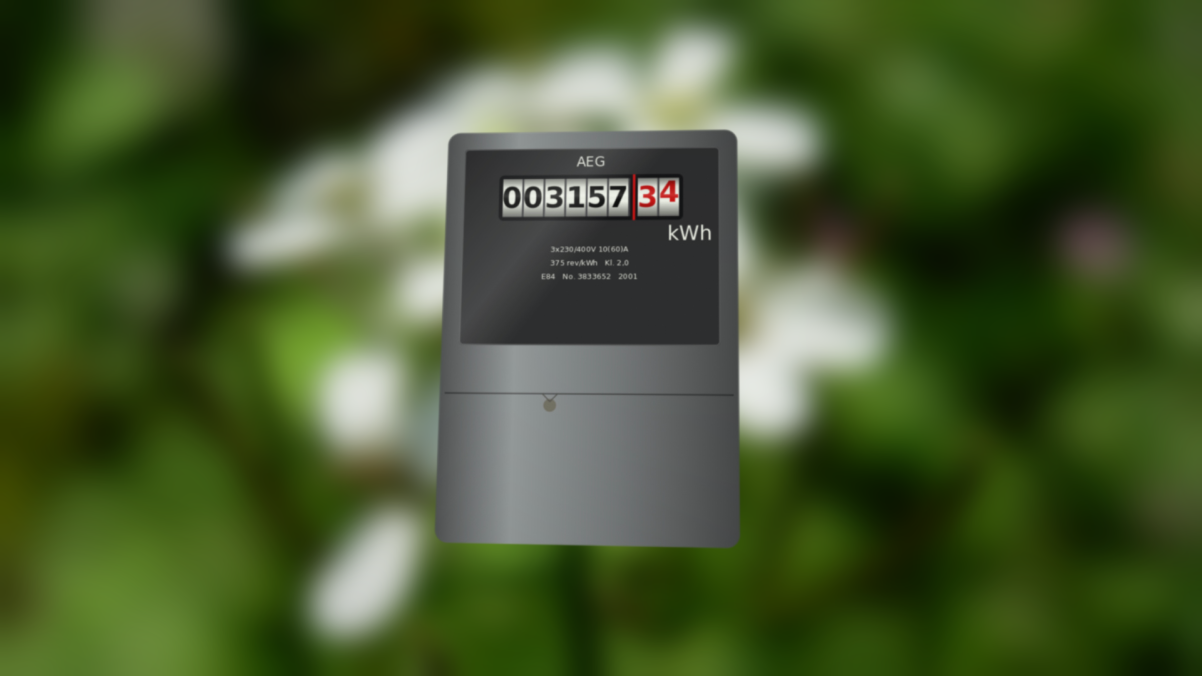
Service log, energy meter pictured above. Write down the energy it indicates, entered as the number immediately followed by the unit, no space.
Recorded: 3157.34kWh
